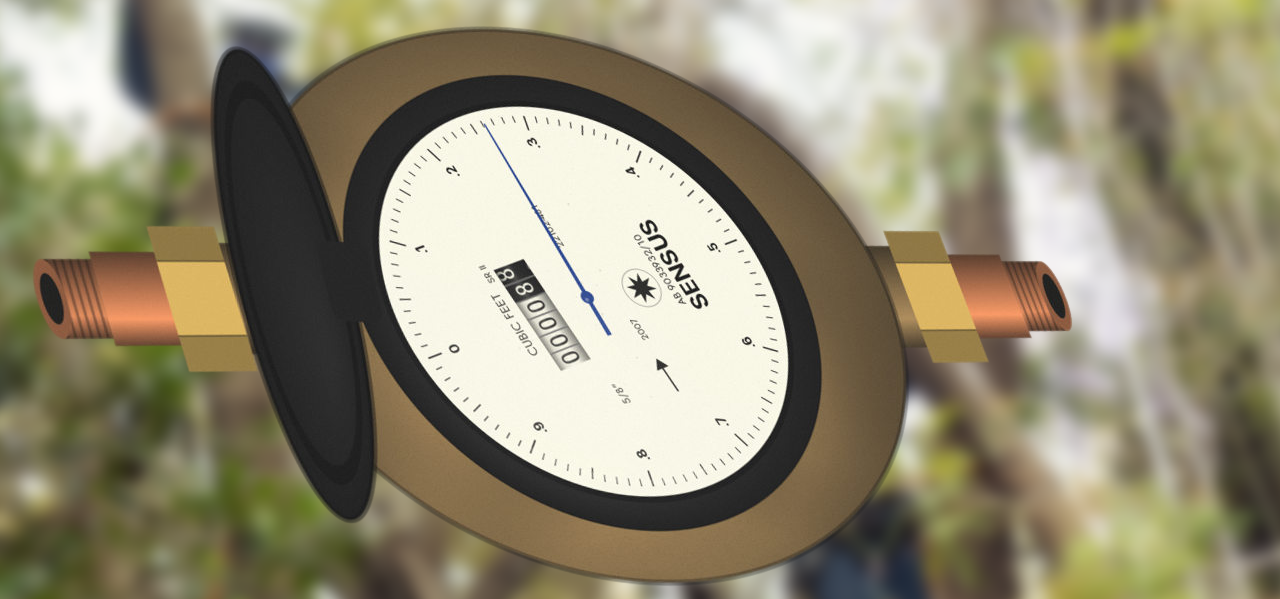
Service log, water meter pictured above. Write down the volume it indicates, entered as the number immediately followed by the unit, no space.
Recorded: 88.26ft³
